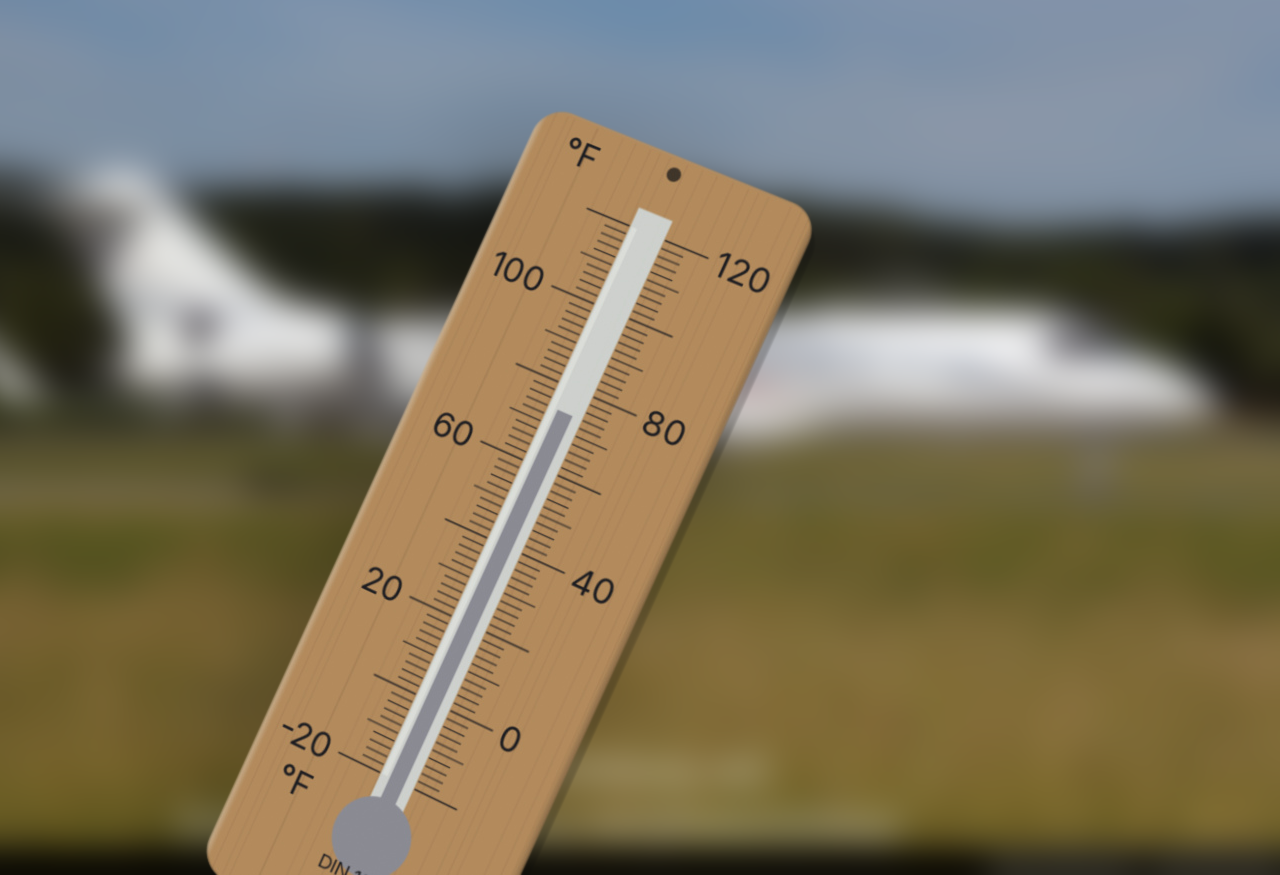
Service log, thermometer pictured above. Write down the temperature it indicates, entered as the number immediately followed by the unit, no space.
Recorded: 74°F
